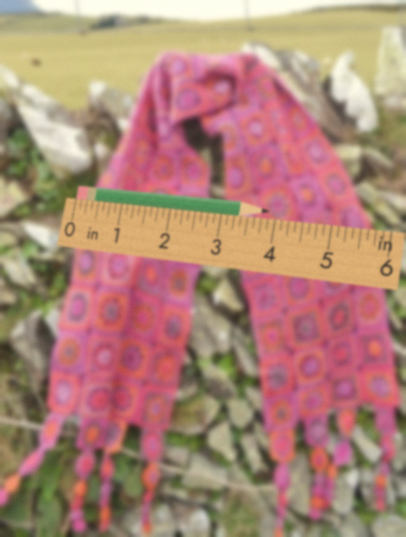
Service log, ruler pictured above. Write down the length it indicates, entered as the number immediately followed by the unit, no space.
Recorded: 3.875in
